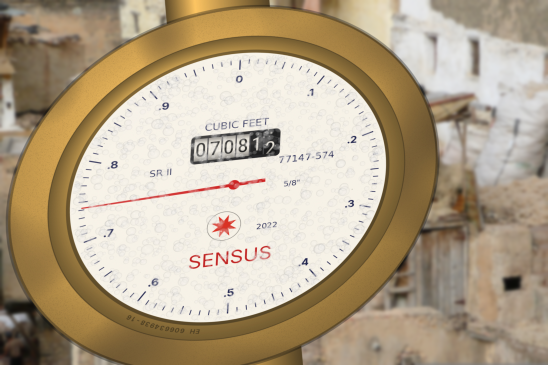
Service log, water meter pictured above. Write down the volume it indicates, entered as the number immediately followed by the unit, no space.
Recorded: 70811.74ft³
